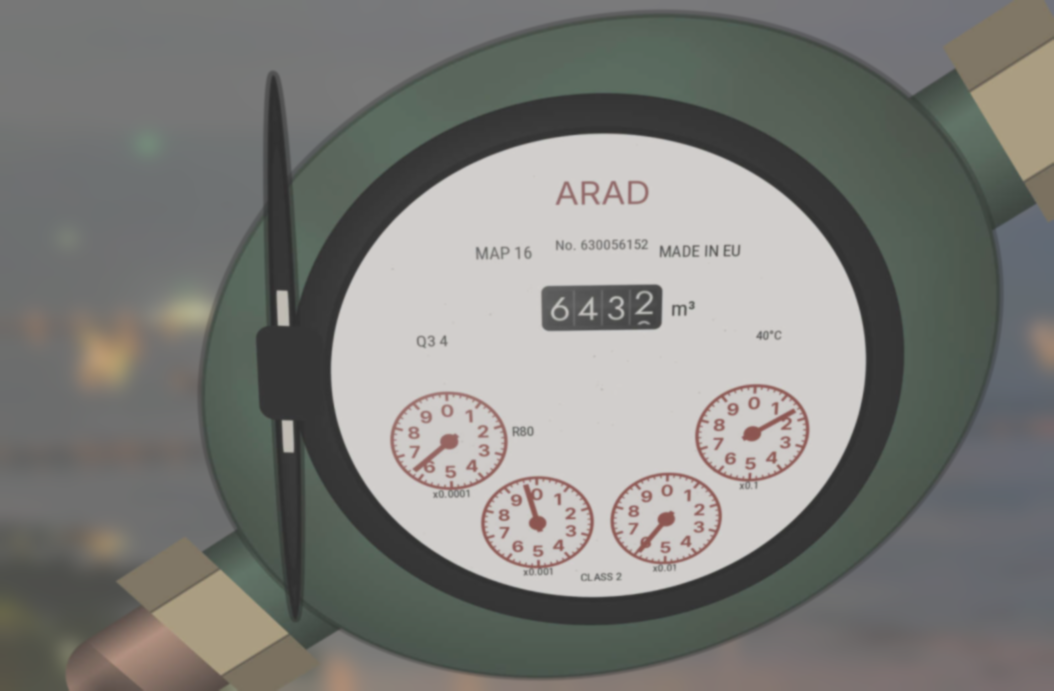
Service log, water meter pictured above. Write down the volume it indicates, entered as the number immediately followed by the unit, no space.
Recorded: 6432.1596m³
